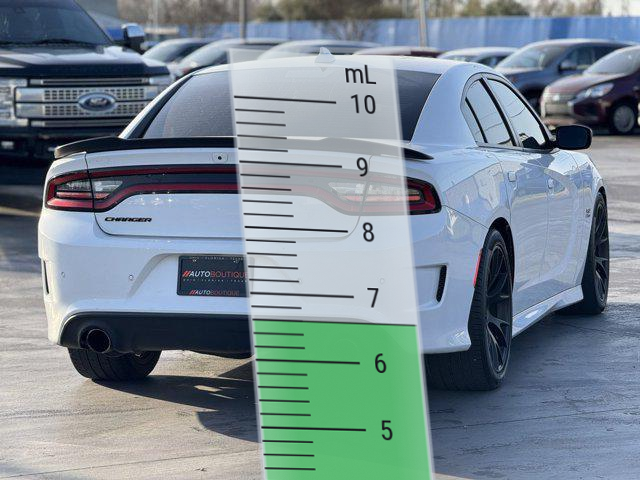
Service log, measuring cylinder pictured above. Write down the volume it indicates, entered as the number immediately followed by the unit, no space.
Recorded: 6.6mL
